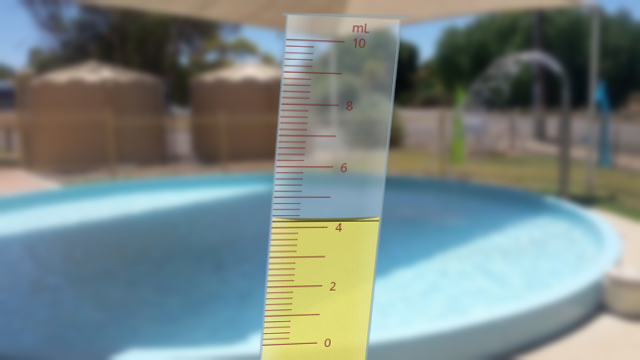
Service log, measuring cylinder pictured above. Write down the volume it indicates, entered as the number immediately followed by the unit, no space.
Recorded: 4.2mL
